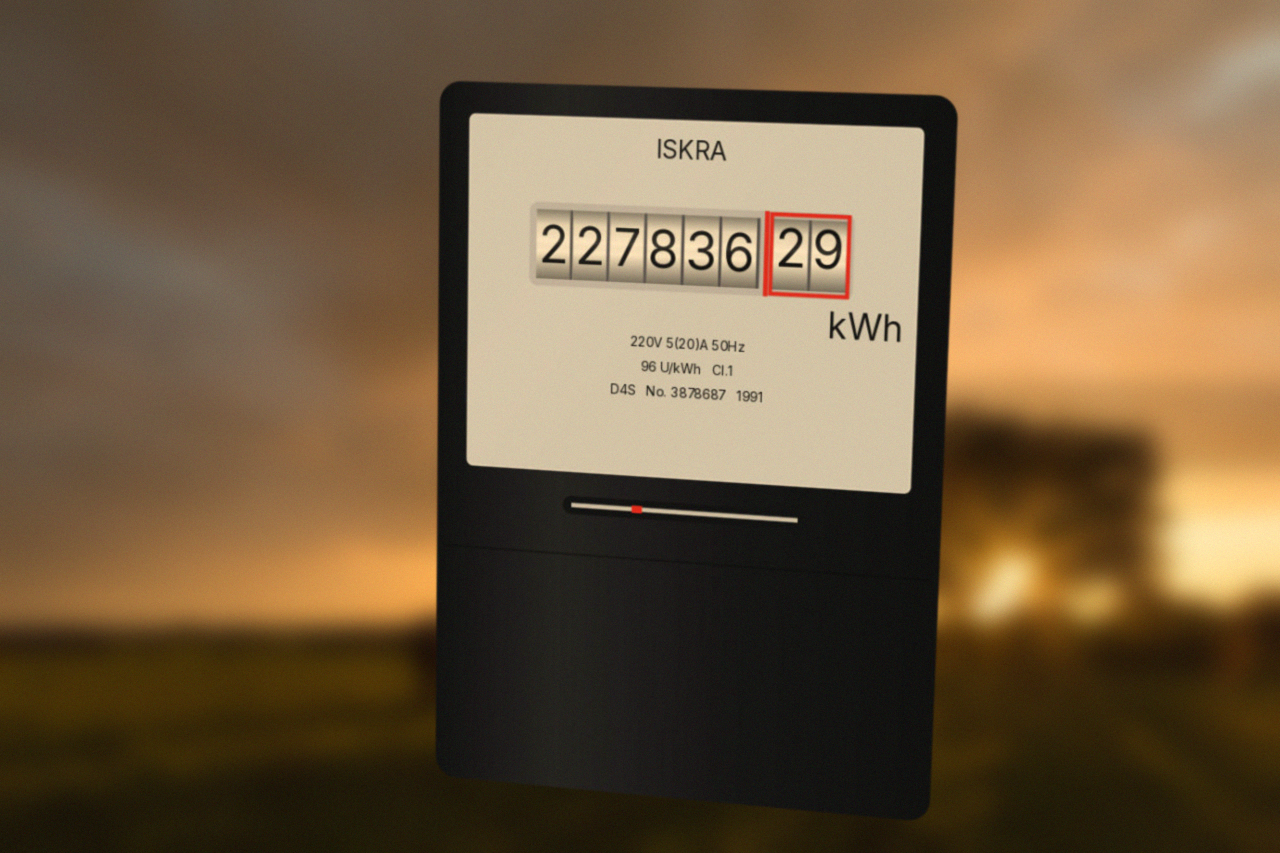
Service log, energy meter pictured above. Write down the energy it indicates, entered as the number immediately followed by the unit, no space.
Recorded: 227836.29kWh
